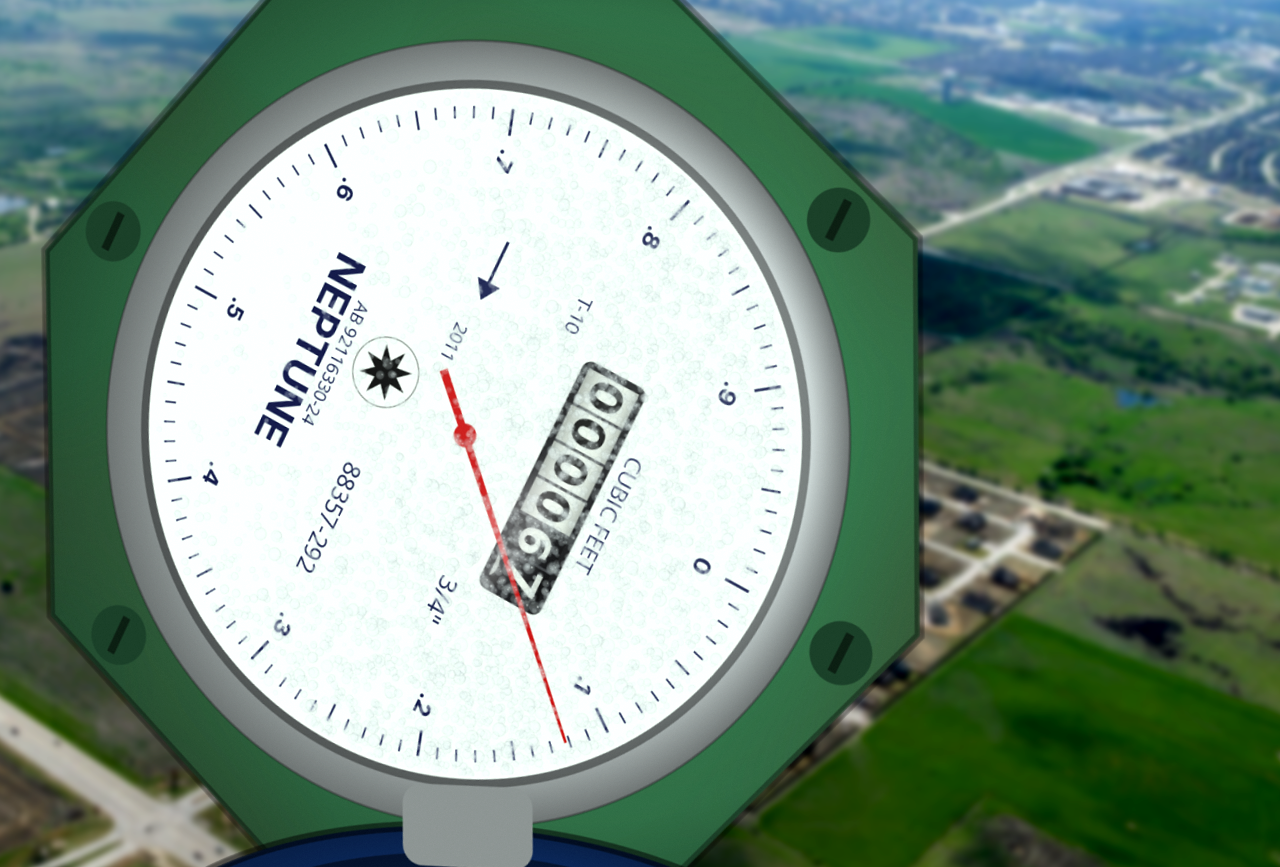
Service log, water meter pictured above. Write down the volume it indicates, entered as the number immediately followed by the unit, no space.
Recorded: 67.12ft³
